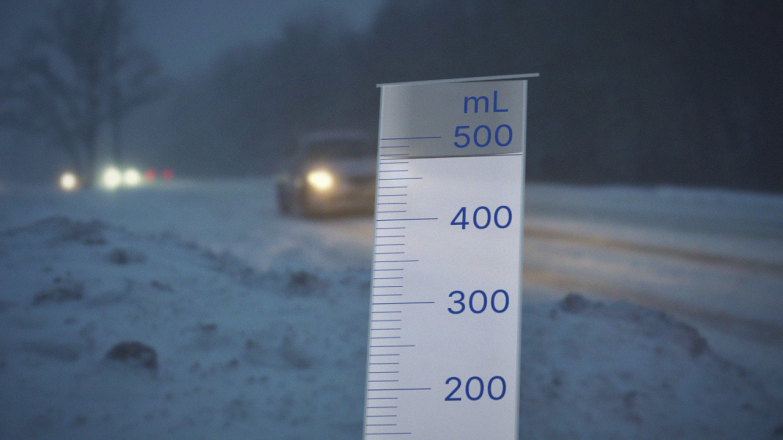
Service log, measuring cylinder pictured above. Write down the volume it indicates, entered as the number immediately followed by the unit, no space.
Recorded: 475mL
